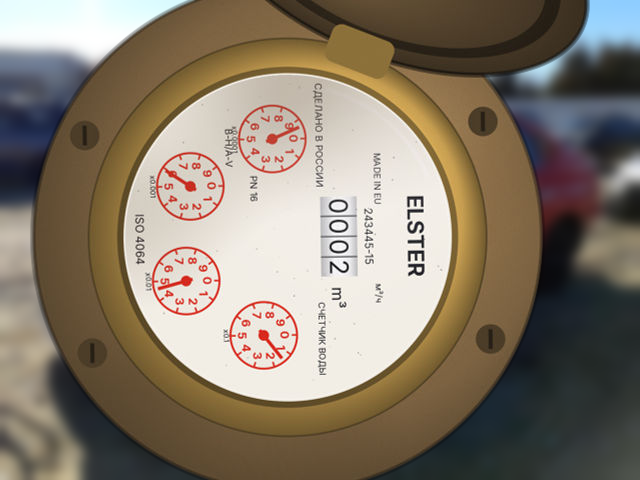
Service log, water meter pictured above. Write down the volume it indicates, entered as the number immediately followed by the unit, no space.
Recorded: 2.1459m³
